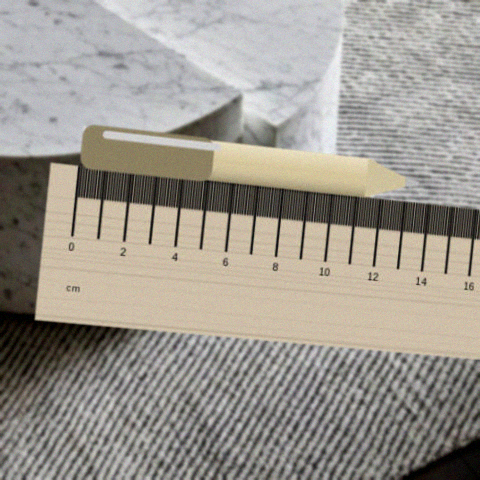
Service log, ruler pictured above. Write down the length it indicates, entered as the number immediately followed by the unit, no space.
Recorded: 13.5cm
